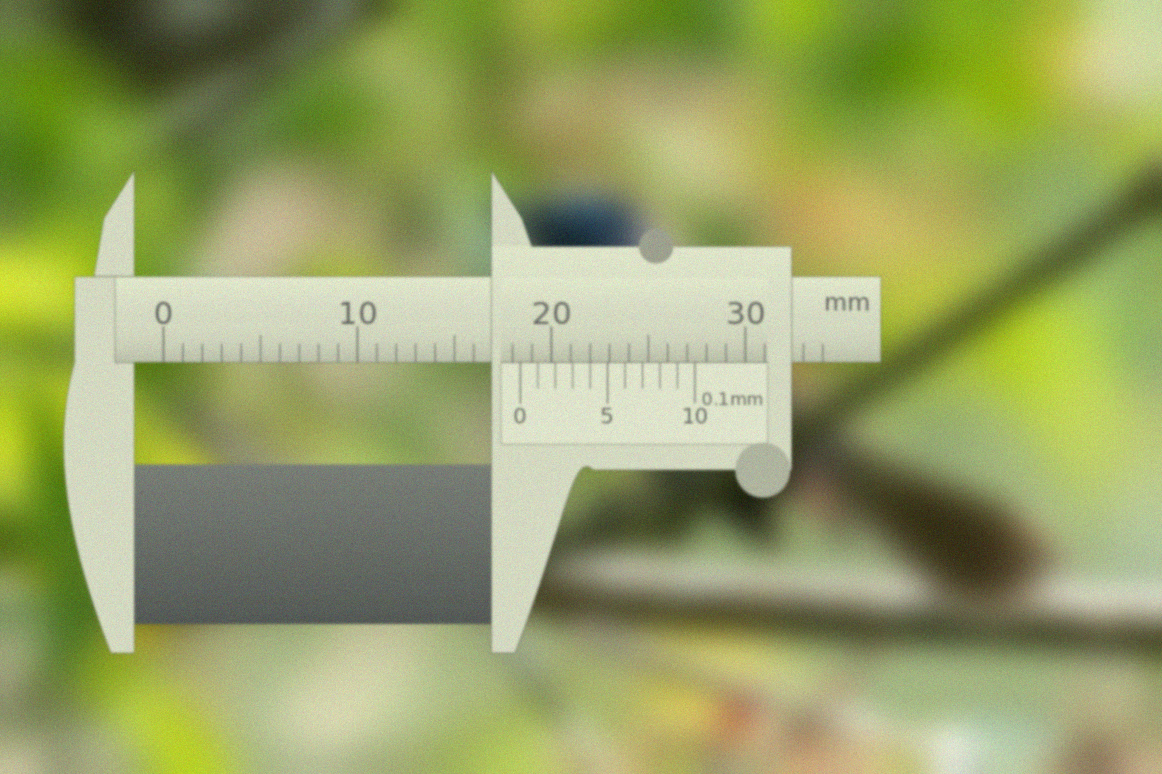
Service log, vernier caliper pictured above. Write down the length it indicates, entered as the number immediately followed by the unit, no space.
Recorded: 18.4mm
